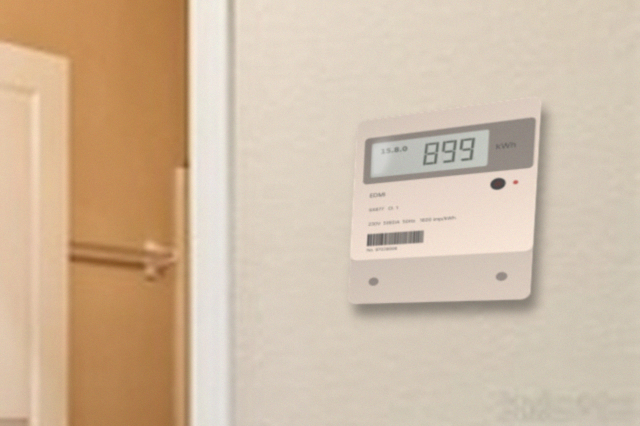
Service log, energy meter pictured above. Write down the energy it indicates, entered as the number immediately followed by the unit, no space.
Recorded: 899kWh
